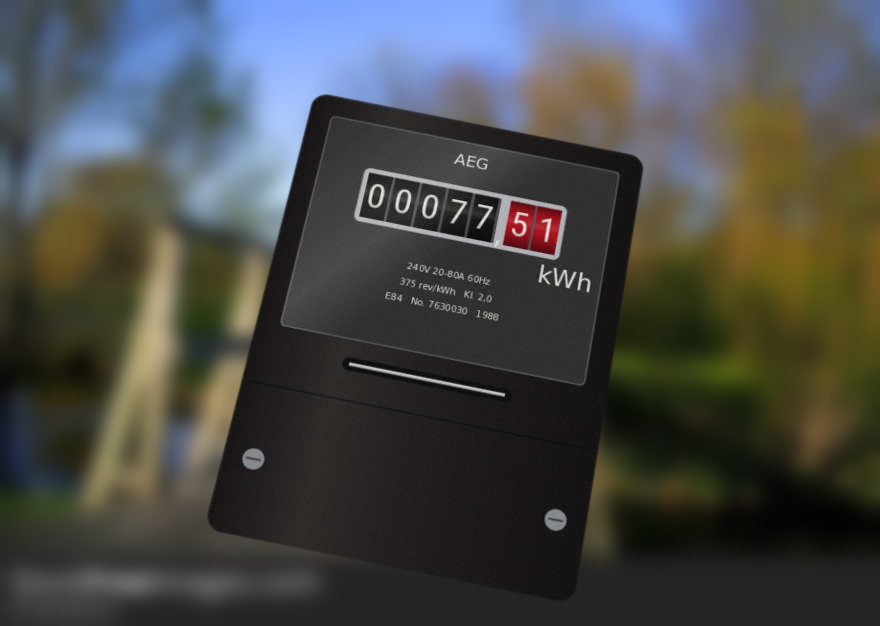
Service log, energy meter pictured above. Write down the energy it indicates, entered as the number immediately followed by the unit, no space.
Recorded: 77.51kWh
